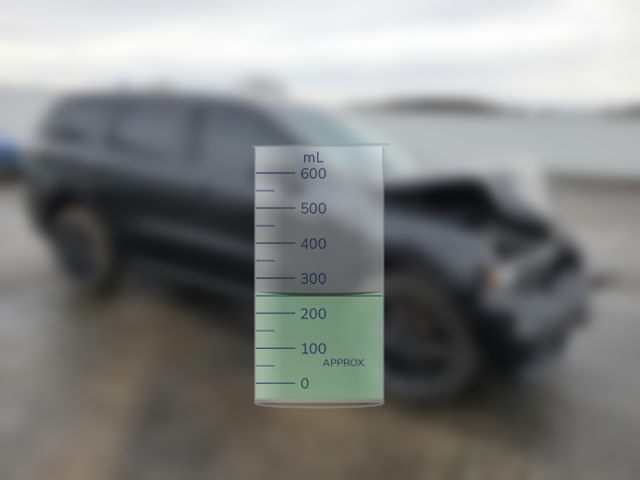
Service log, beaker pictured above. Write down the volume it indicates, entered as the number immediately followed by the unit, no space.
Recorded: 250mL
